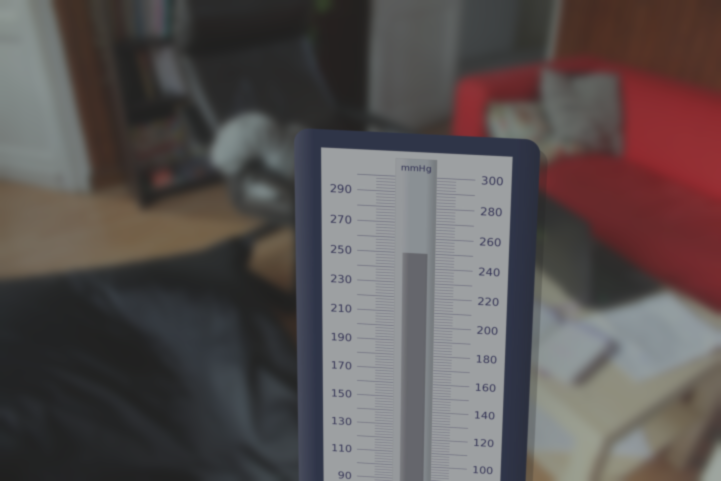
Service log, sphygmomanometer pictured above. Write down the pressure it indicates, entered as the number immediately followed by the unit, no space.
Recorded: 250mmHg
